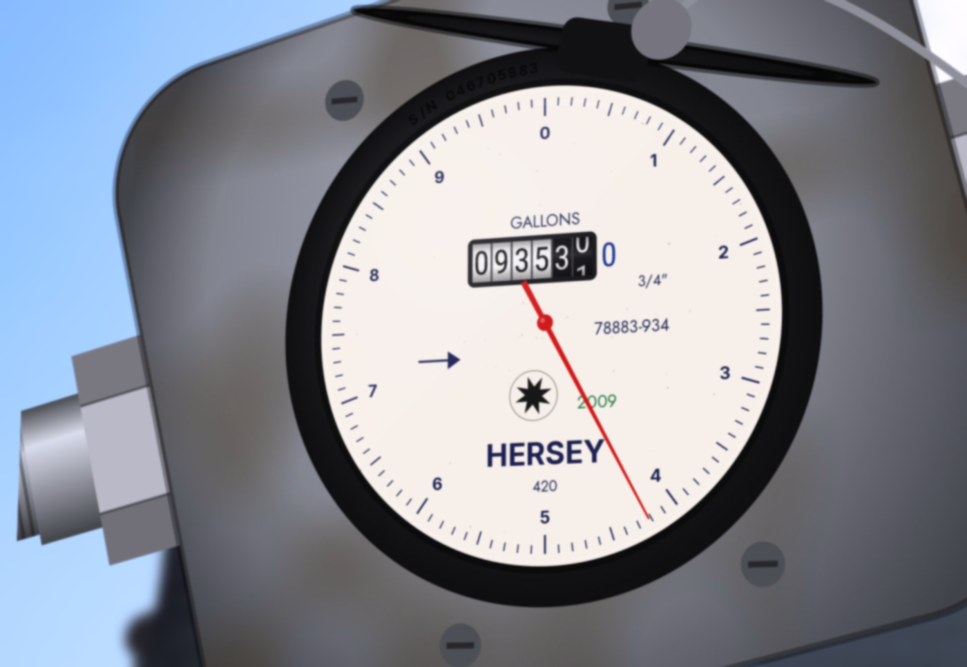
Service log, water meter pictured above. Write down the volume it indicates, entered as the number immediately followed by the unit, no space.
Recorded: 935304.2gal
